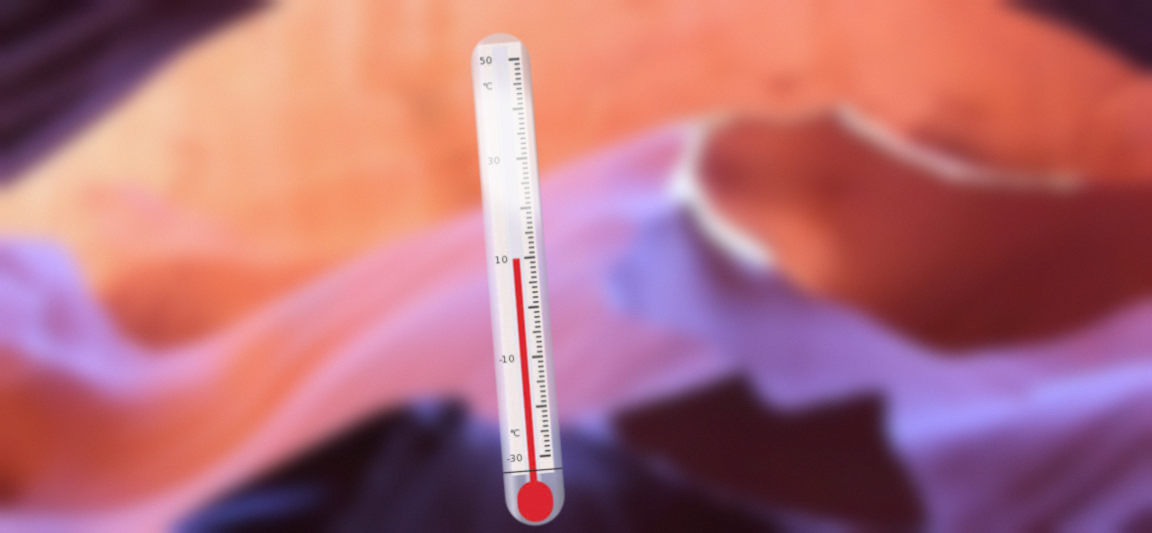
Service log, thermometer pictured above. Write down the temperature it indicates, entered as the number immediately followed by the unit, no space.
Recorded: 10°C
